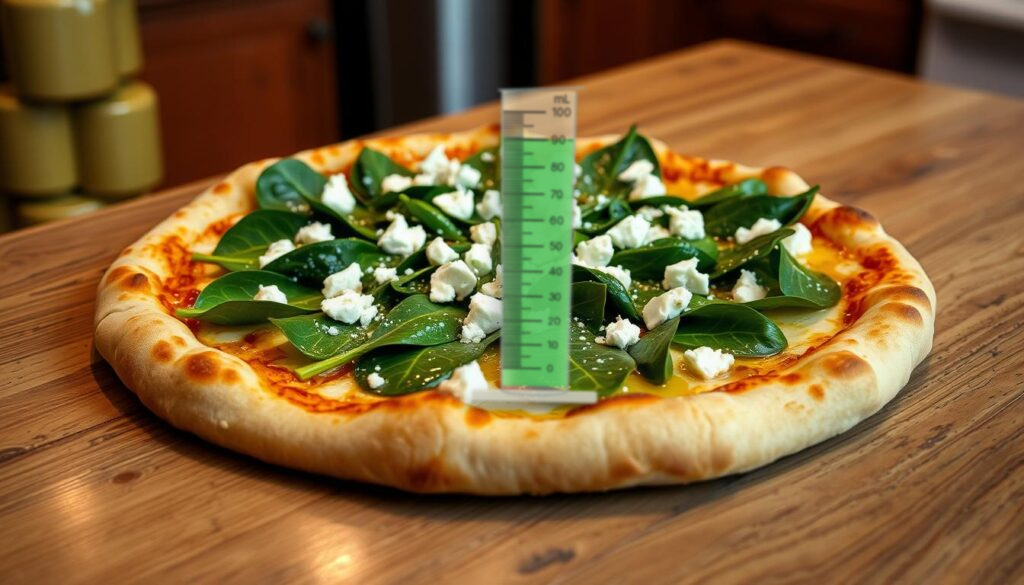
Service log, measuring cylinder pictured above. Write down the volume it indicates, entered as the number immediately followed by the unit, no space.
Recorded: 90mL
